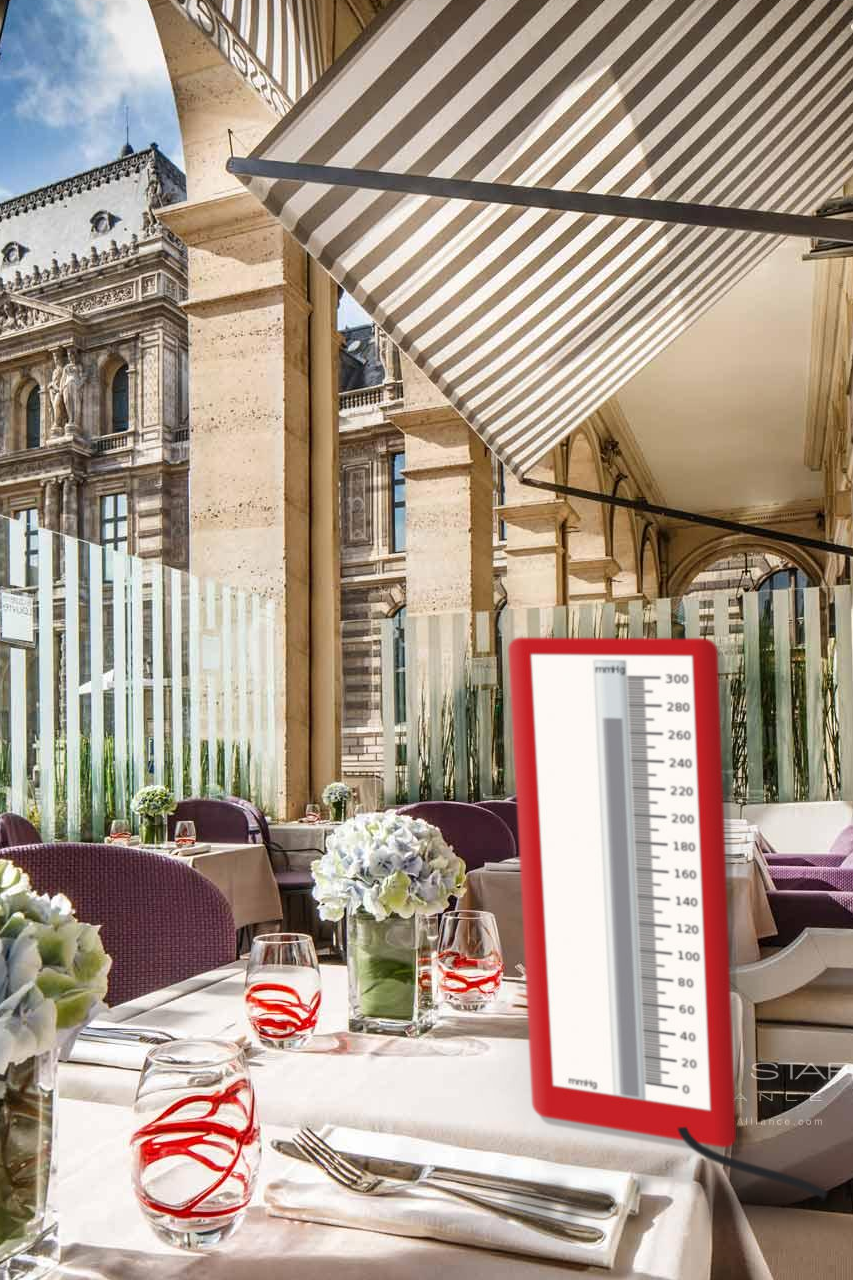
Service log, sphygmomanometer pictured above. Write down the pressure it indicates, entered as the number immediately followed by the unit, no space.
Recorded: 270mmHg
